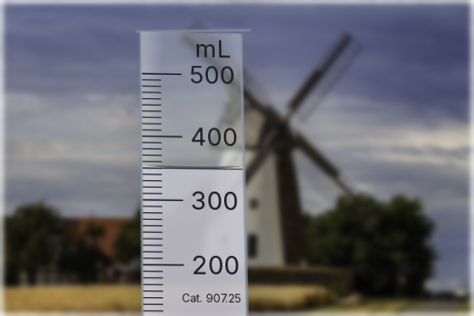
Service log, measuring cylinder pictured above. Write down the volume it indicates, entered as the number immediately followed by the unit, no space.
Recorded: 350mL
